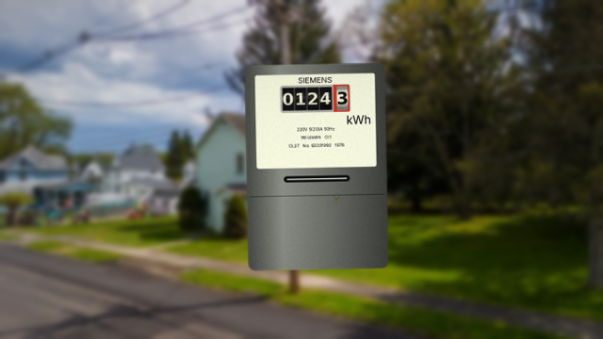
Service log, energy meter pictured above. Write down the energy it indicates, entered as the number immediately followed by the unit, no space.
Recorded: 124.3kWh
